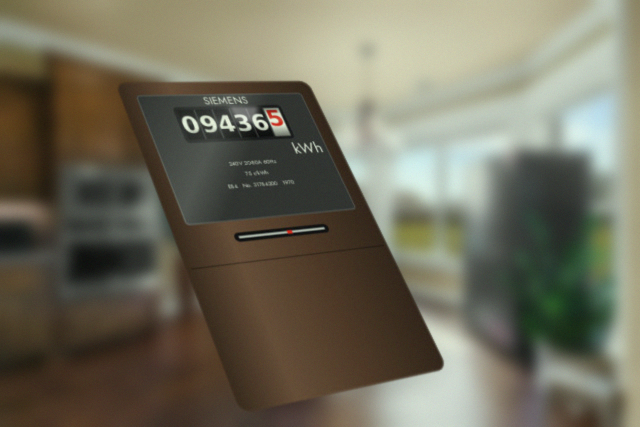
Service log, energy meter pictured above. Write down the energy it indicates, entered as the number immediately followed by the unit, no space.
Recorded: 9436.5kWh
